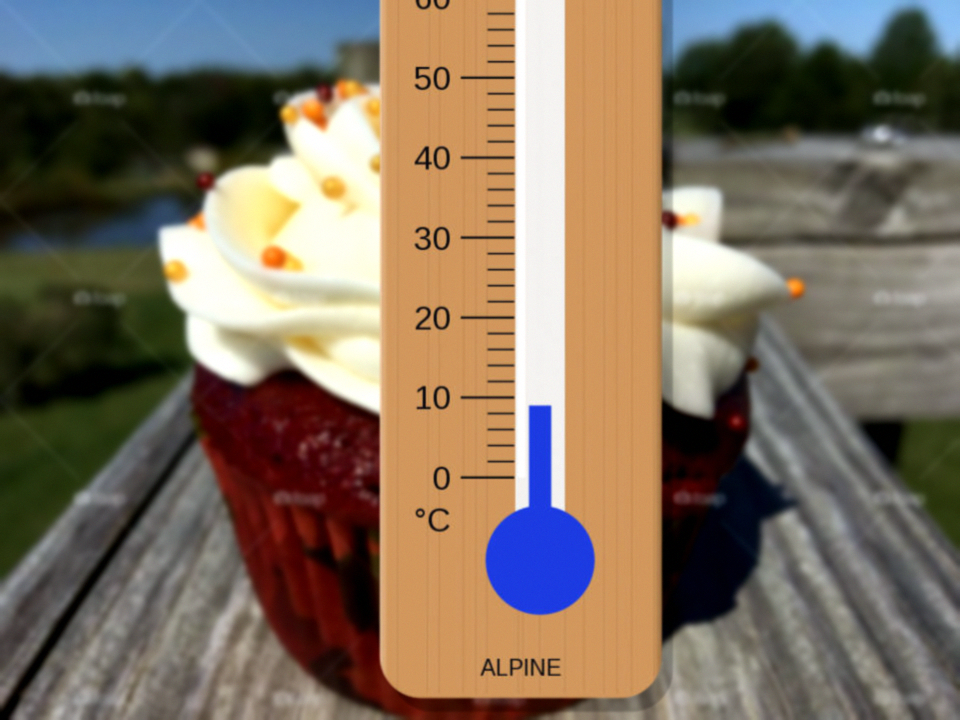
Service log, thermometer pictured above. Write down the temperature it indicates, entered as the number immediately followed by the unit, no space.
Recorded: 9°C
